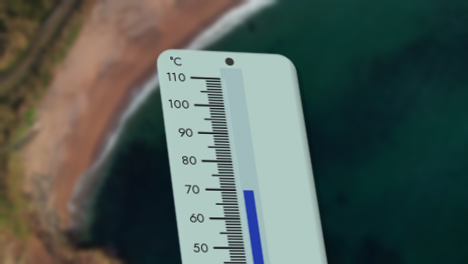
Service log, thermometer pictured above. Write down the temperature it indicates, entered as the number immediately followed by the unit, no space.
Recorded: 70°C
